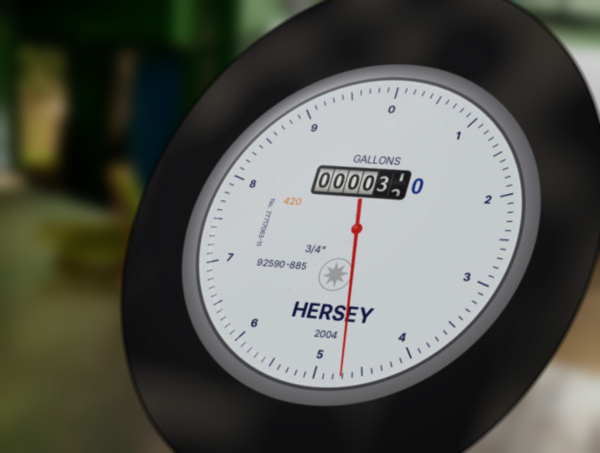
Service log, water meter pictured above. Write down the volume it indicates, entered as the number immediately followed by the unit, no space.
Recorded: 314.7gal
